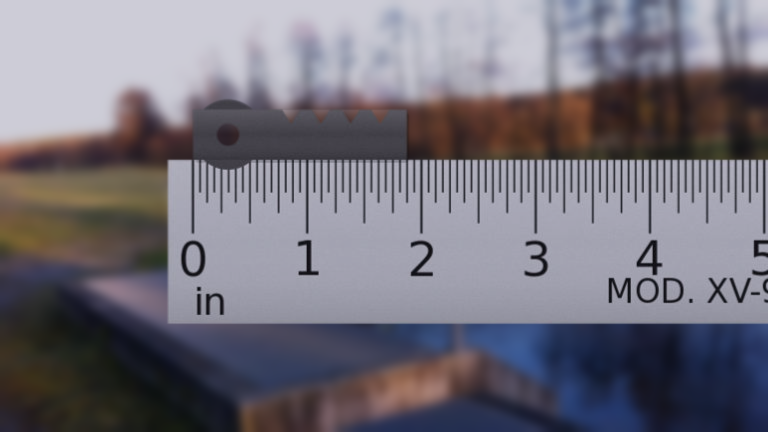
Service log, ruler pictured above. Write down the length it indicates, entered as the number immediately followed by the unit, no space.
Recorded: 1.875in
